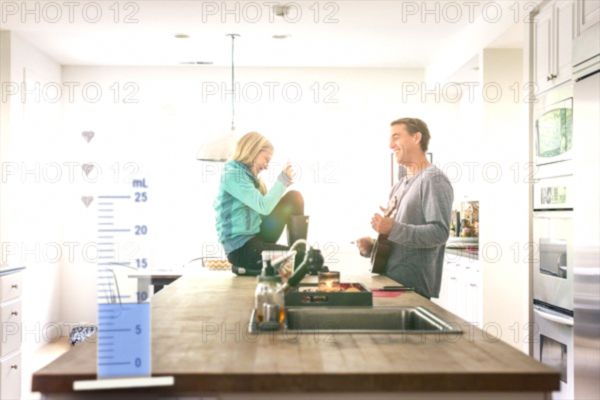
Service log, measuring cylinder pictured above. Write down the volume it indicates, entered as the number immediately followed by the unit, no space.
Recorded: 9mL
